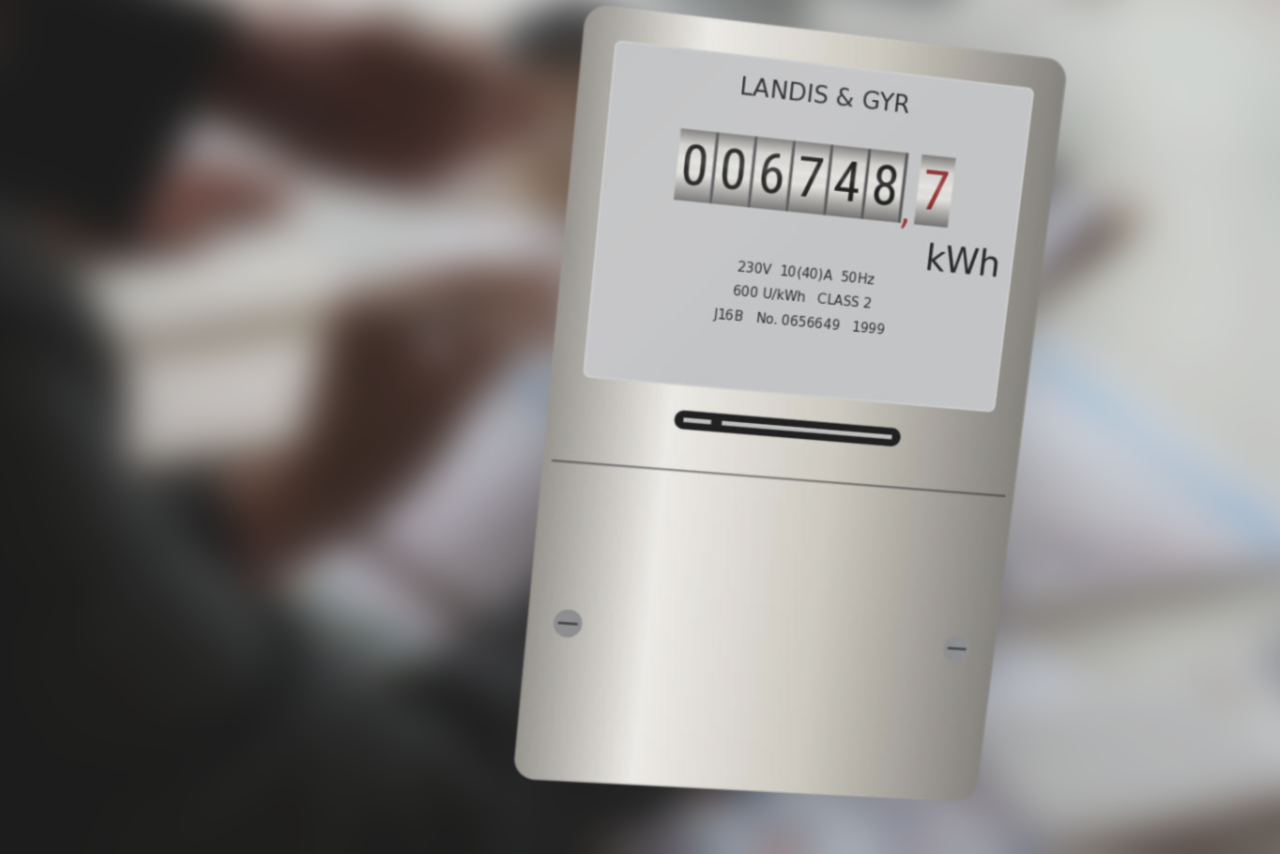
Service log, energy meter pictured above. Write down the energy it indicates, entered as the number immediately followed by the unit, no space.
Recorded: 6748.7kWh
